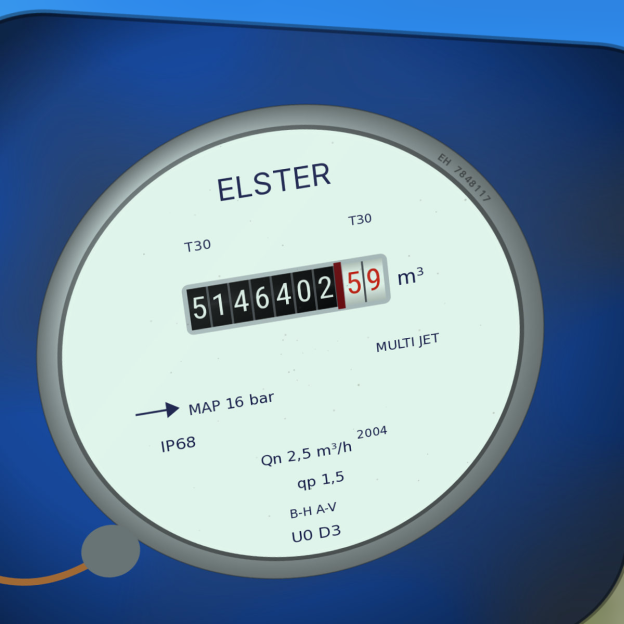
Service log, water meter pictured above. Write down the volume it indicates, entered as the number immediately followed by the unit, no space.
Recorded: 5146402.59m³
